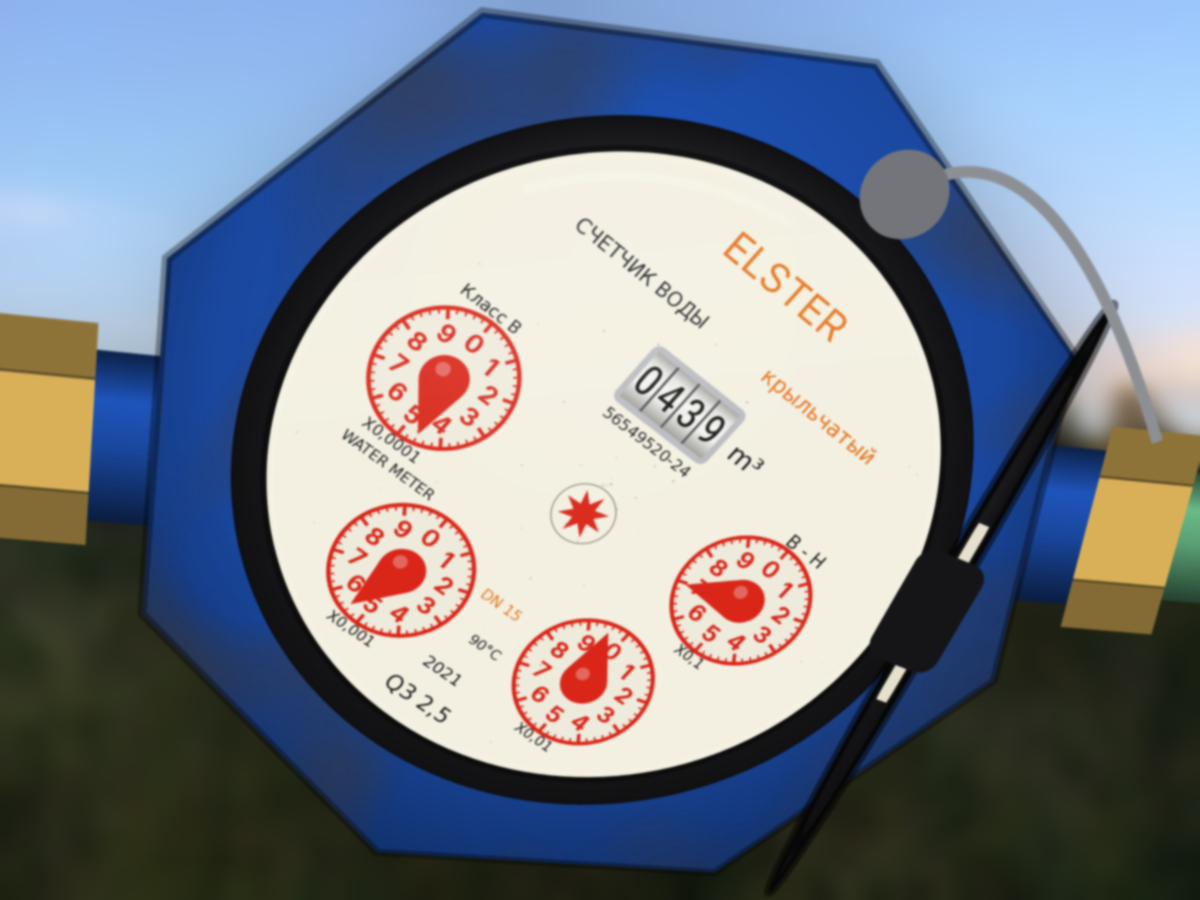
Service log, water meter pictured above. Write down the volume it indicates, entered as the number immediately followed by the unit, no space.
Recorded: 439.6954m³
